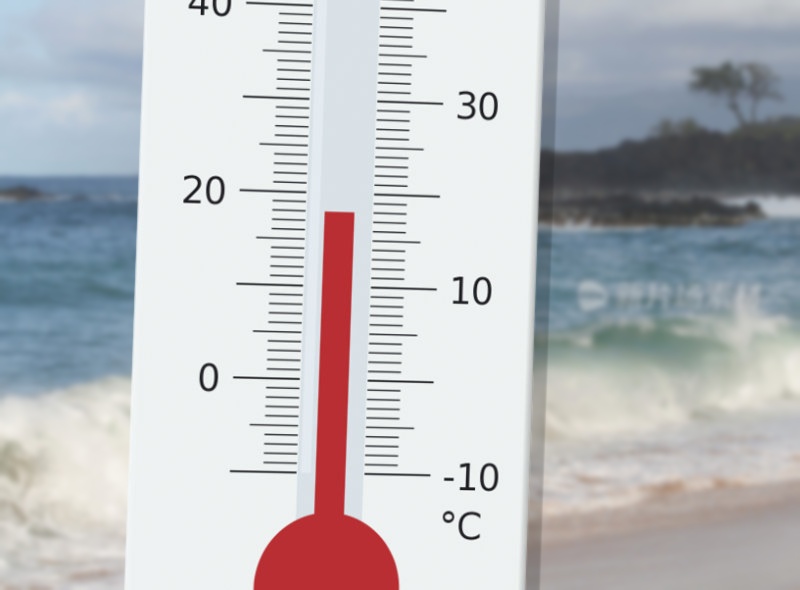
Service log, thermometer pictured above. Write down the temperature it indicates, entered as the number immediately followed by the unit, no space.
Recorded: 18°C
